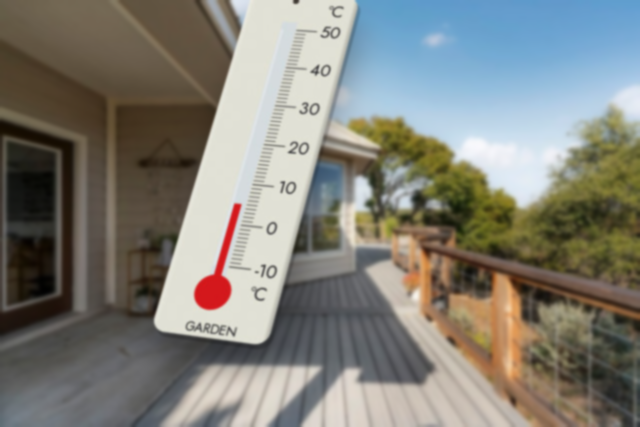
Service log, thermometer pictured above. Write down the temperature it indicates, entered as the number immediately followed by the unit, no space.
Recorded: 5°C
